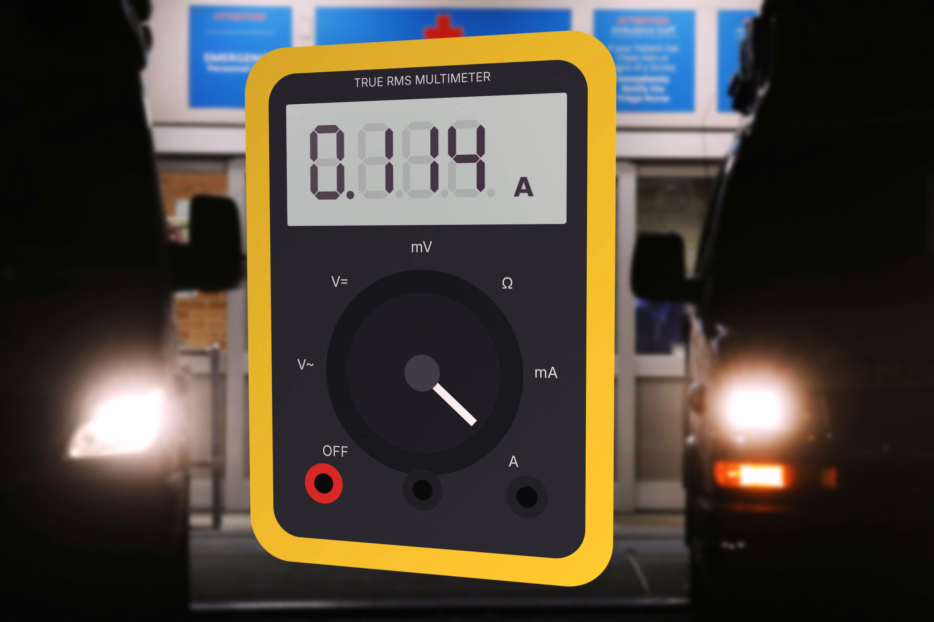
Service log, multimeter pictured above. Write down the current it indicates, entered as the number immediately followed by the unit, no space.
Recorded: 0.114A
